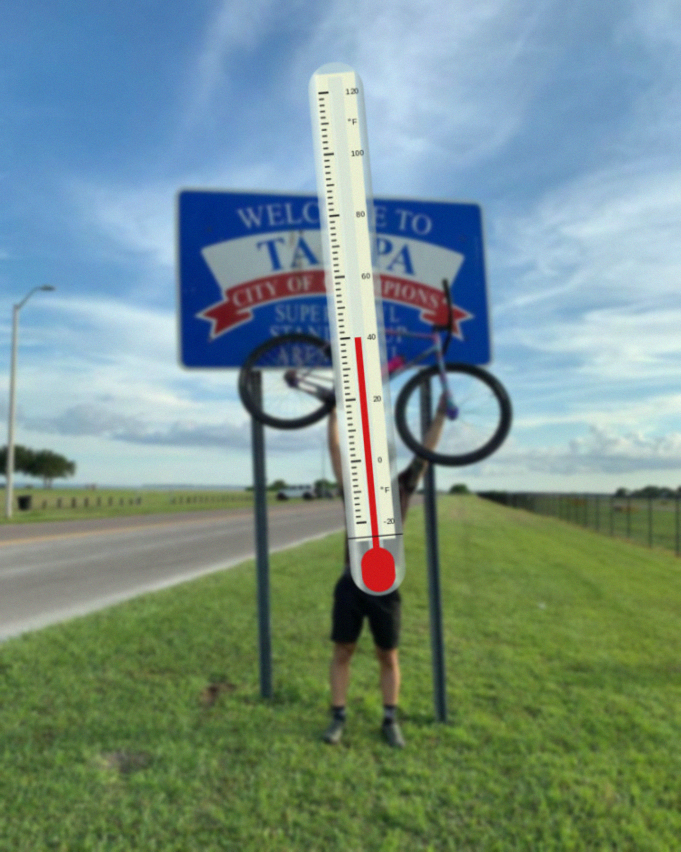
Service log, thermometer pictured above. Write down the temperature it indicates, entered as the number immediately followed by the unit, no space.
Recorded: 40°F
